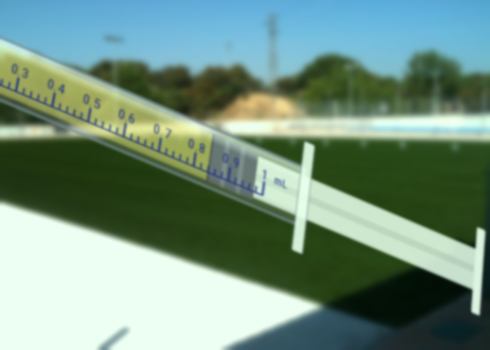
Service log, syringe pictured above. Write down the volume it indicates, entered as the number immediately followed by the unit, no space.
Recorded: 0.84mL
